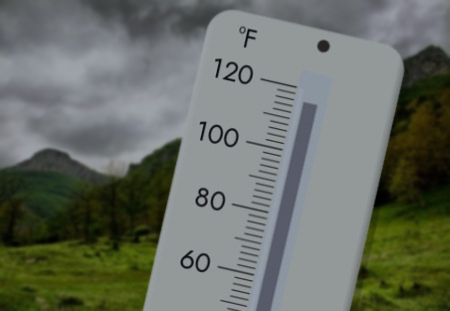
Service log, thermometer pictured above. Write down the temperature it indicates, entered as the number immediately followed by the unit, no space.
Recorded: 116°F
